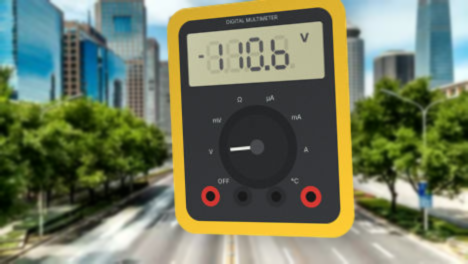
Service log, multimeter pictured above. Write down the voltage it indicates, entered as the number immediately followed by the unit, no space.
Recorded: -110.6V
